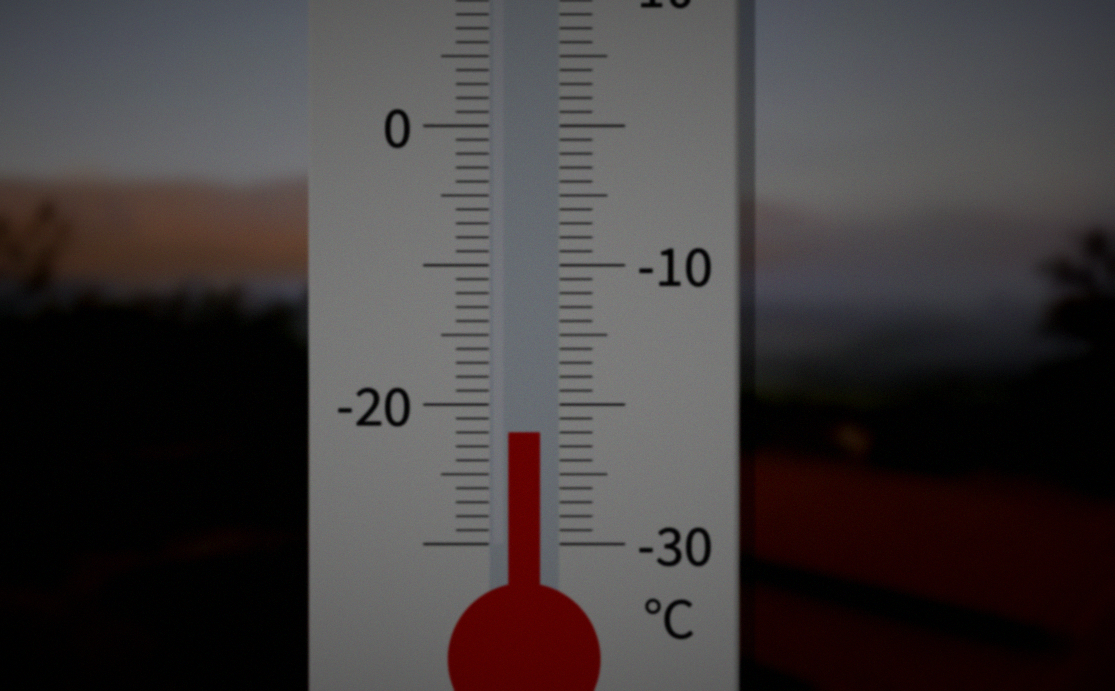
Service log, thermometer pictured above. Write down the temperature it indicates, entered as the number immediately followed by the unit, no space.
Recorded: -22°C
